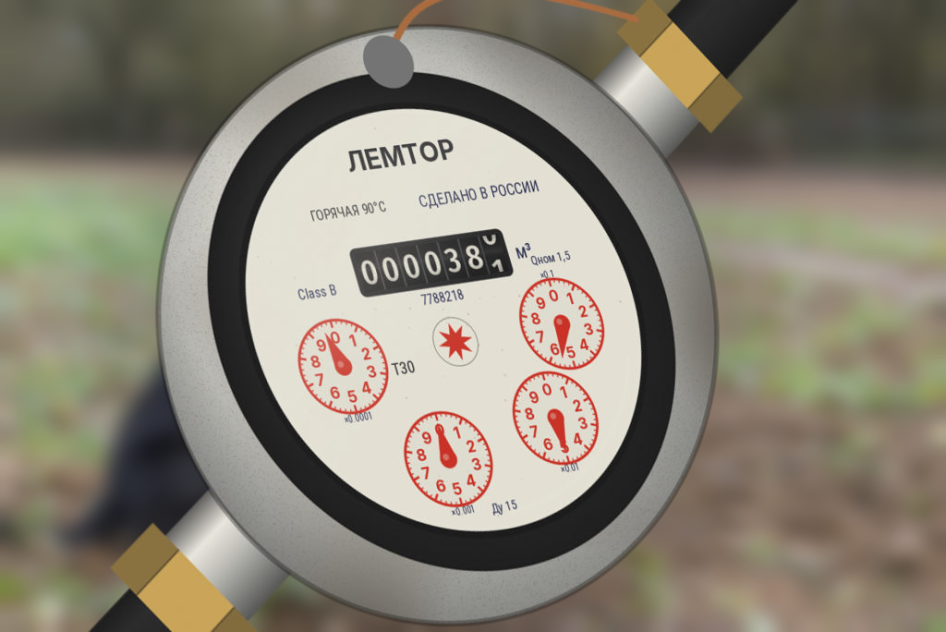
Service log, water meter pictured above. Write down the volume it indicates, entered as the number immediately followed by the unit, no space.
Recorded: 380.5499m³
